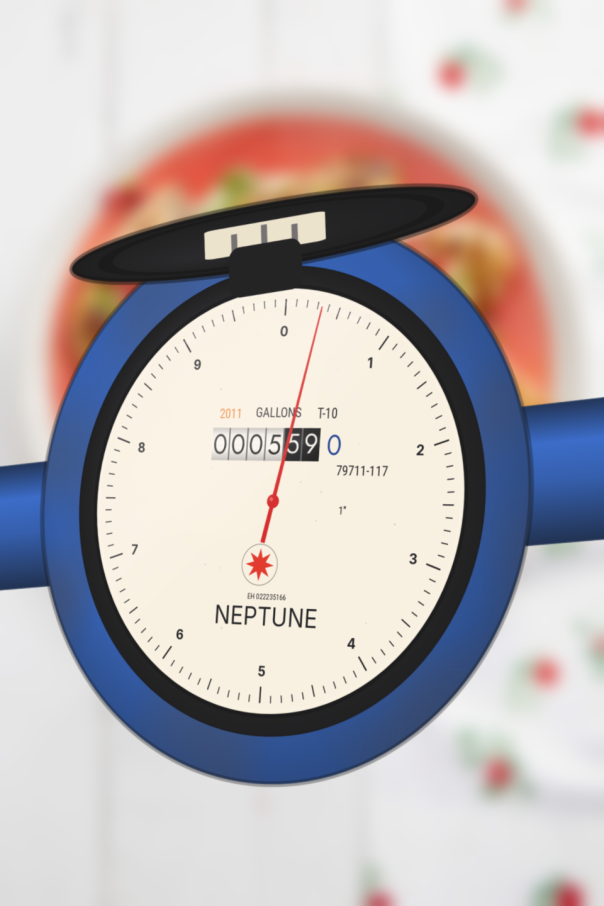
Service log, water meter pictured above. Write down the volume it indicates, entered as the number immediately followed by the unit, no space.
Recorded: 5590.3gal
